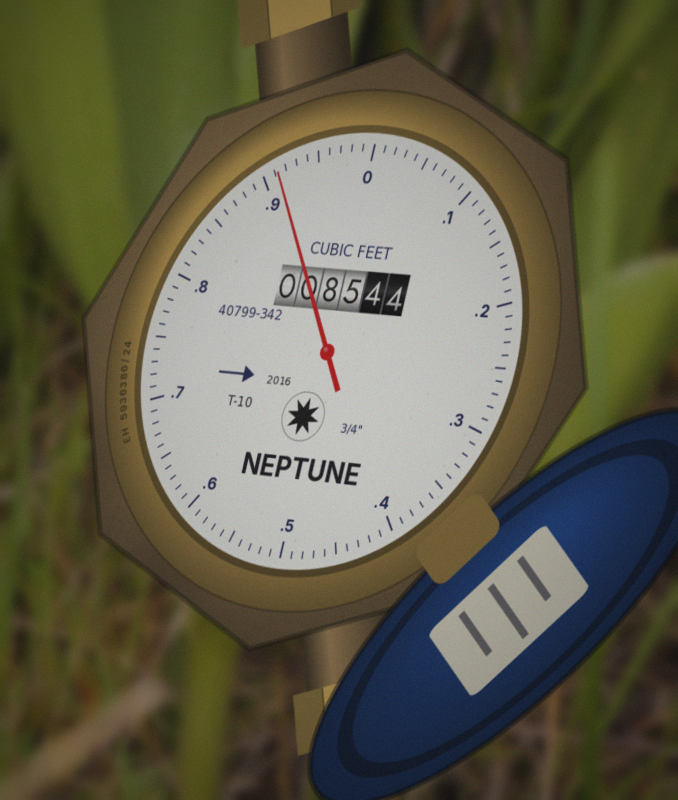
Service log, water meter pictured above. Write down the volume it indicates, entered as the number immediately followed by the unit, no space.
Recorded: 8543.91ft³
